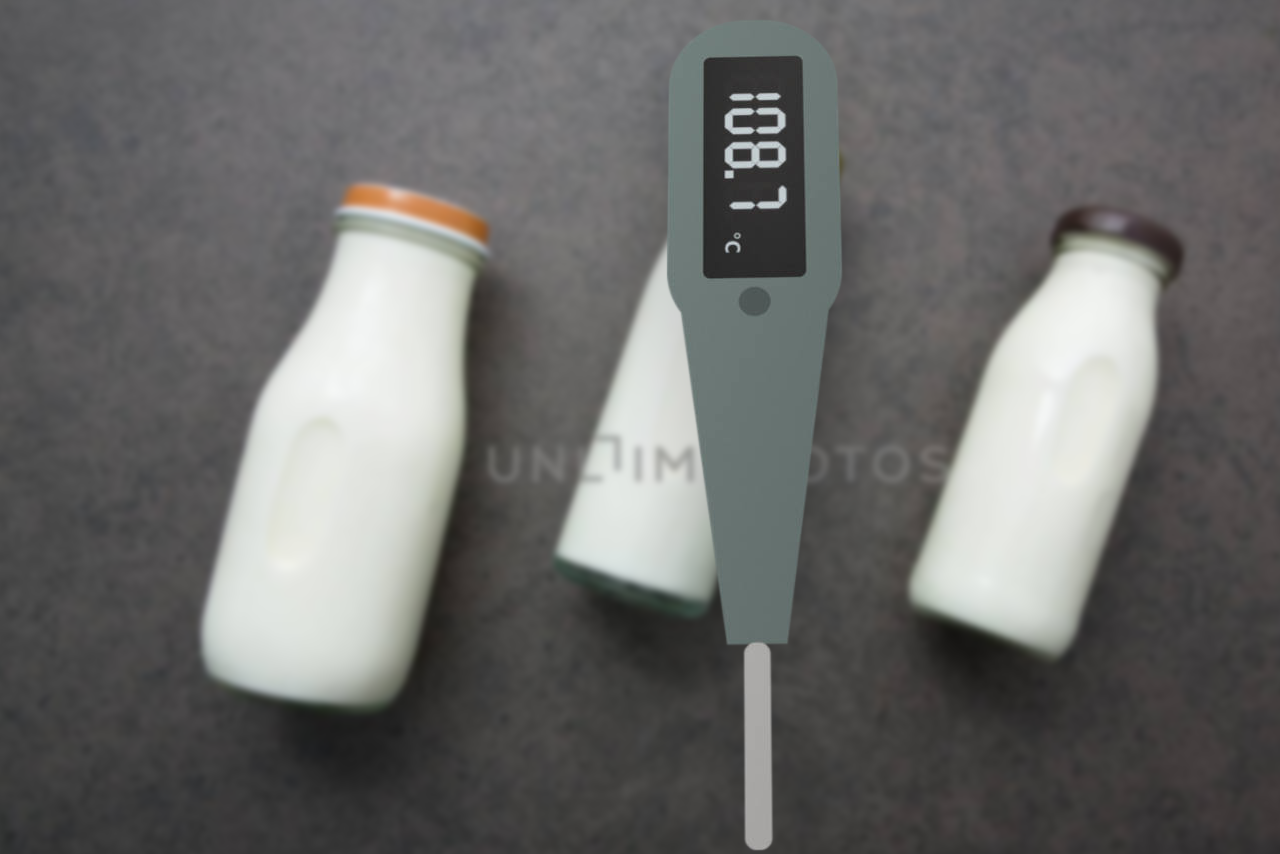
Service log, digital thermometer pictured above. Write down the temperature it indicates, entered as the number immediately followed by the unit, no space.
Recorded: 108.7°C
